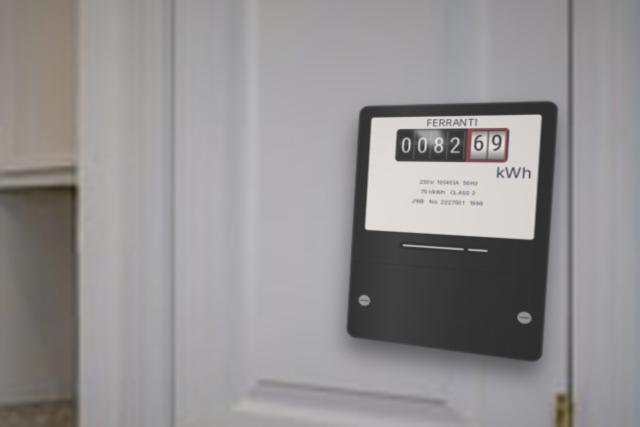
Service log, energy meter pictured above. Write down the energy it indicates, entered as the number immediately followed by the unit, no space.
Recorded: 82.69kWh
